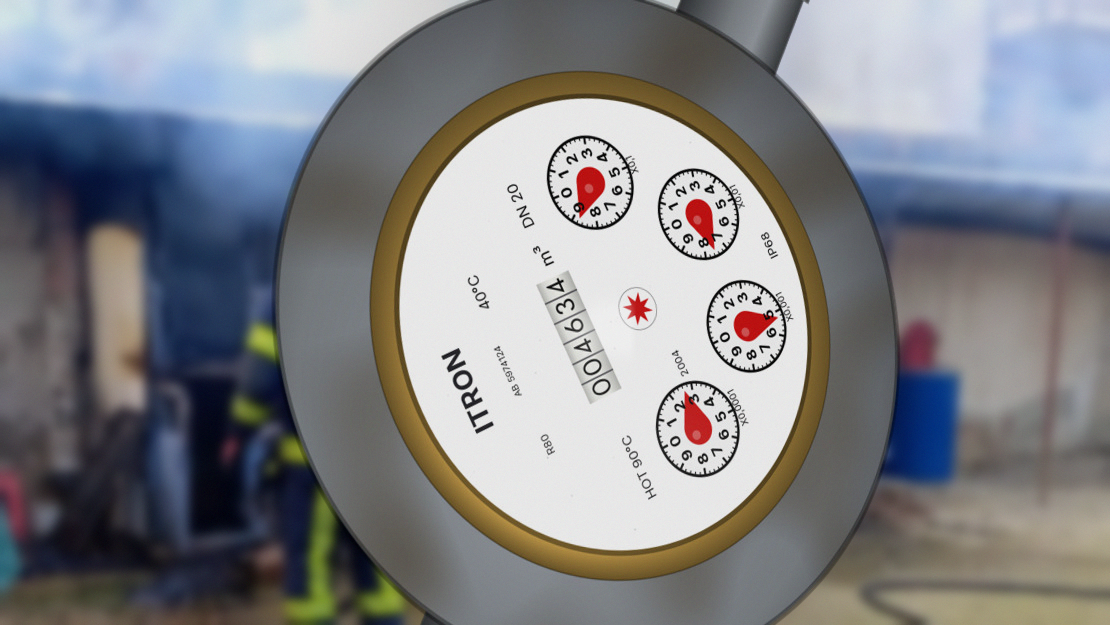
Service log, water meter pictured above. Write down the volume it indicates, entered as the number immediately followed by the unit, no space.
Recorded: 4634.8752m³
